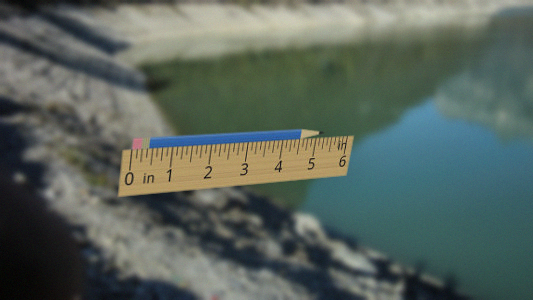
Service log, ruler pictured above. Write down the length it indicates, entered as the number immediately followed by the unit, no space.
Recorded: 5.25in
